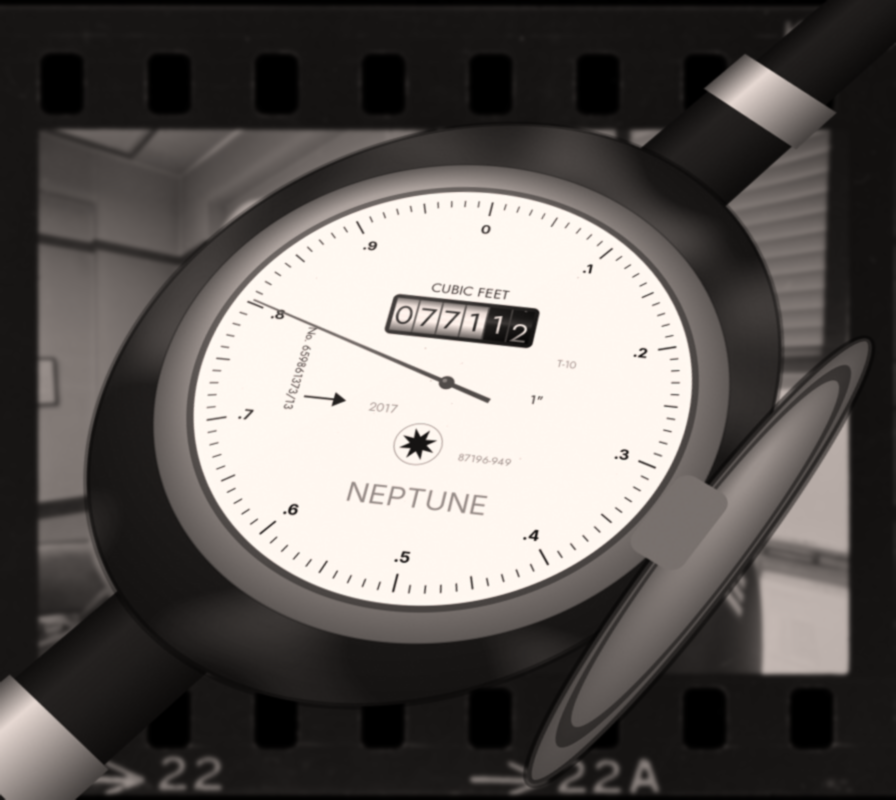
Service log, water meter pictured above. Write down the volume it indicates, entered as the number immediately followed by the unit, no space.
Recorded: 77111.80ft³
